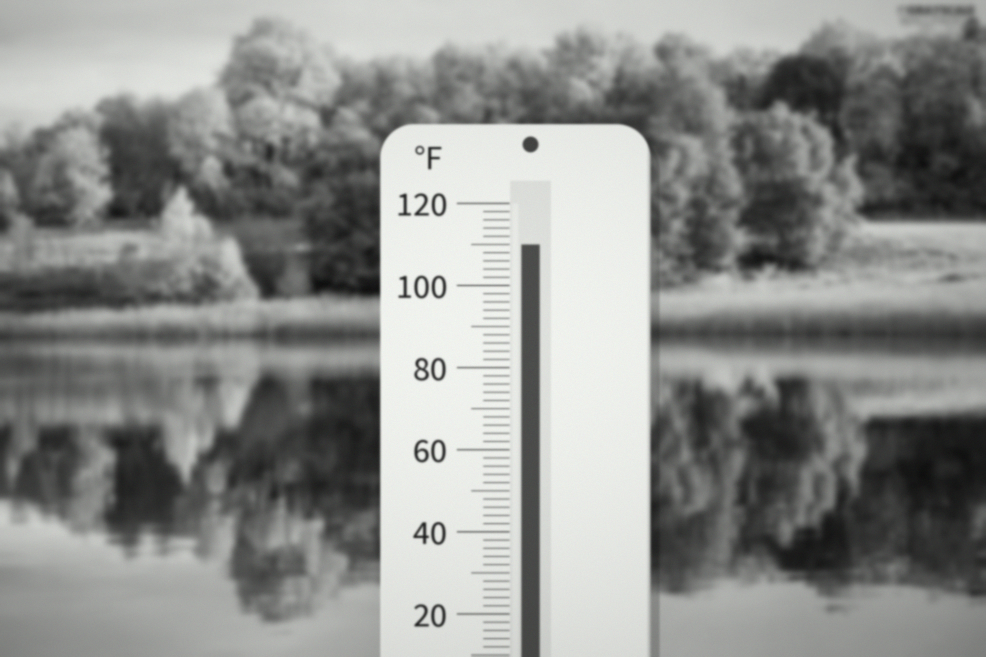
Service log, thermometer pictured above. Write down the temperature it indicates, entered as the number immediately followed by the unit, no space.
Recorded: 110°F
